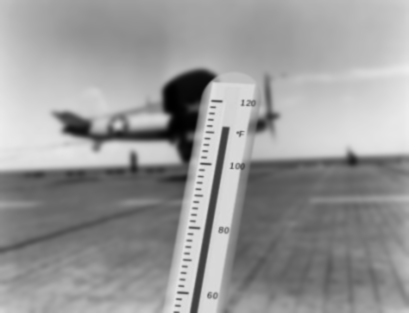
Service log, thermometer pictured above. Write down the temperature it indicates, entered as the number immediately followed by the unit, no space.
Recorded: 112°F
